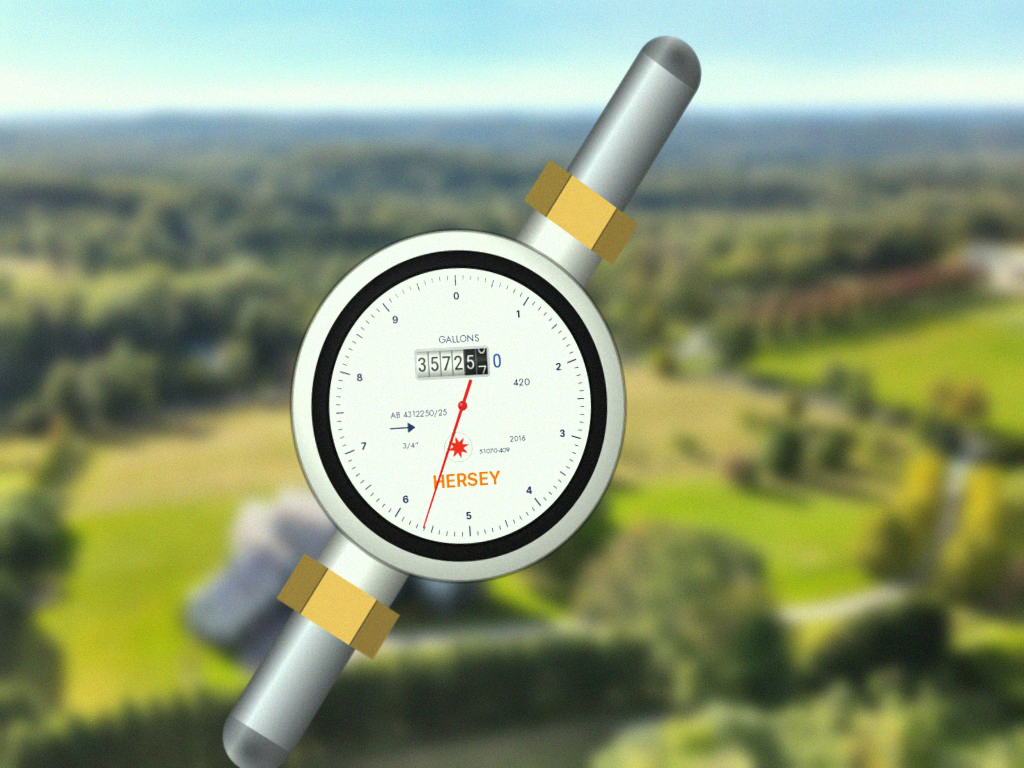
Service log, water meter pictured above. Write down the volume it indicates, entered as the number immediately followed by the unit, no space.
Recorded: 3572565.6gal
